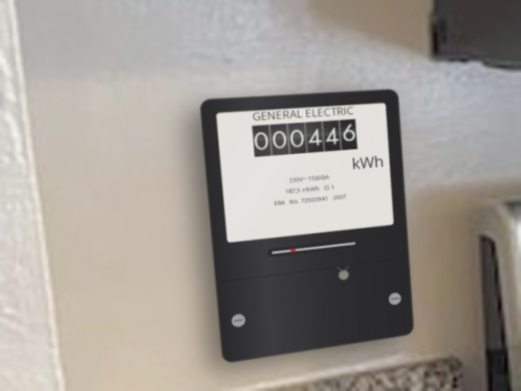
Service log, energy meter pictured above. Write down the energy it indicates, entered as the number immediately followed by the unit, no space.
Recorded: 446kWh
